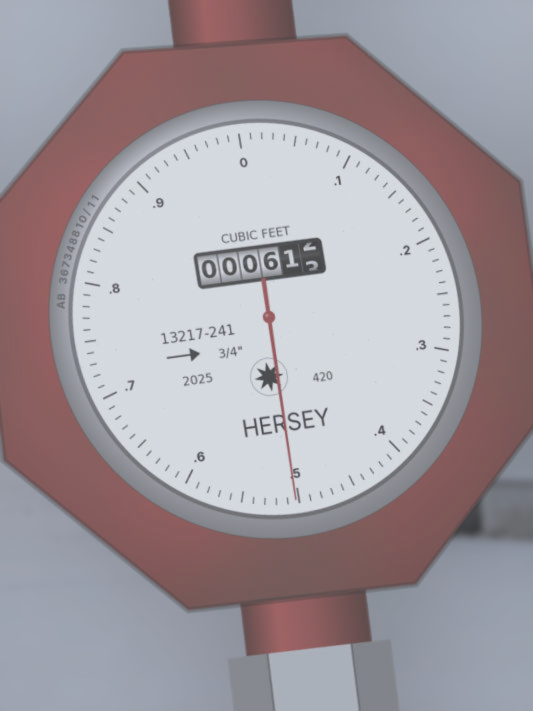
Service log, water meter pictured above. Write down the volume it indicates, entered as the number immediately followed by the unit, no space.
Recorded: 612.50ft³
